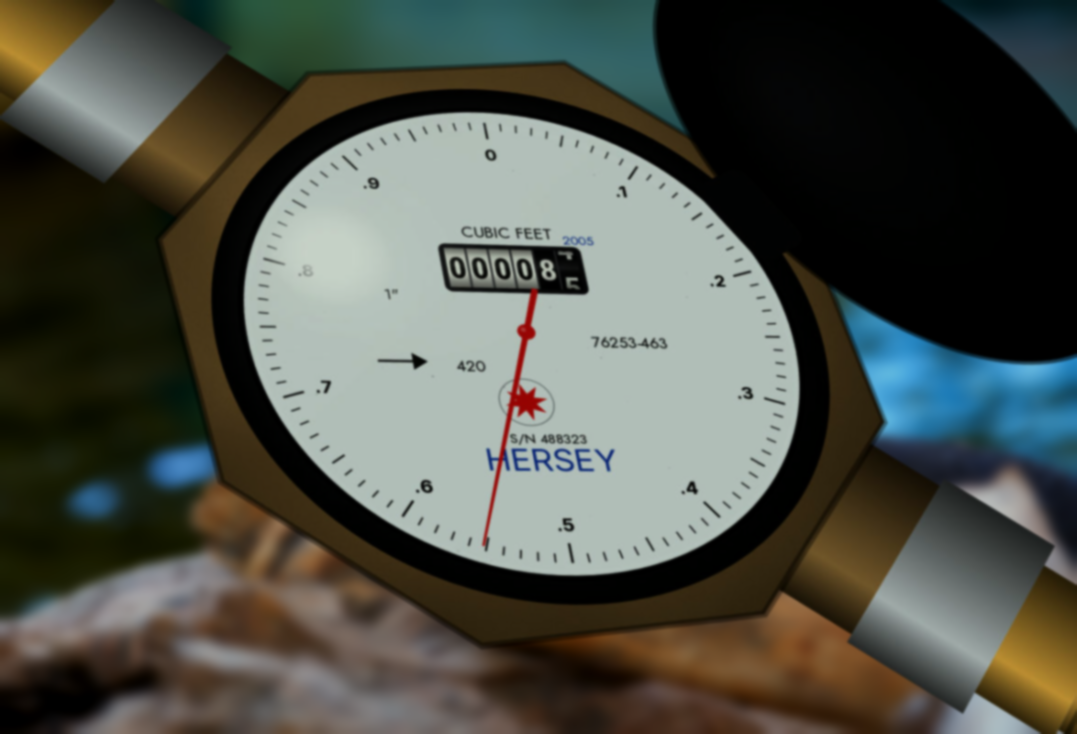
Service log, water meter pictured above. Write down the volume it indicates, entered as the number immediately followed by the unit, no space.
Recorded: 84.55ft³
